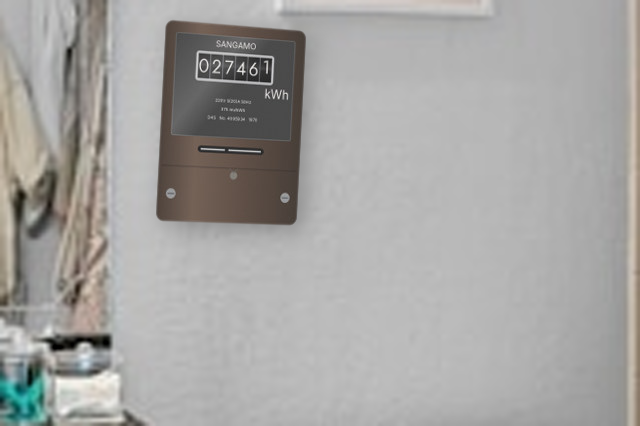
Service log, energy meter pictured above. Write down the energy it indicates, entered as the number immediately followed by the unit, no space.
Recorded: 27461kWh
